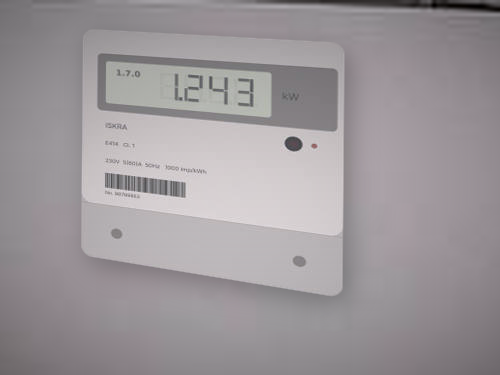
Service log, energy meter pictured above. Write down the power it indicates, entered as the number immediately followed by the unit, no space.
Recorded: 1.243kW
